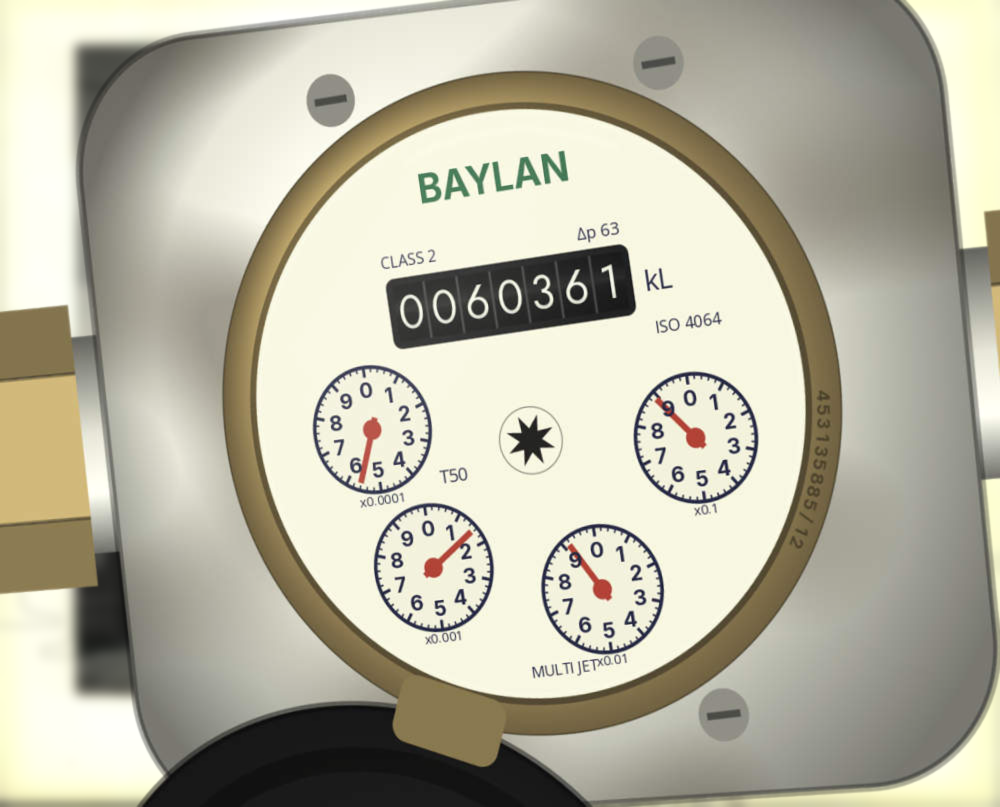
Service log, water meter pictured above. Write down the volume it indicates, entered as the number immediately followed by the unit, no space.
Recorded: 60361.8915kL
